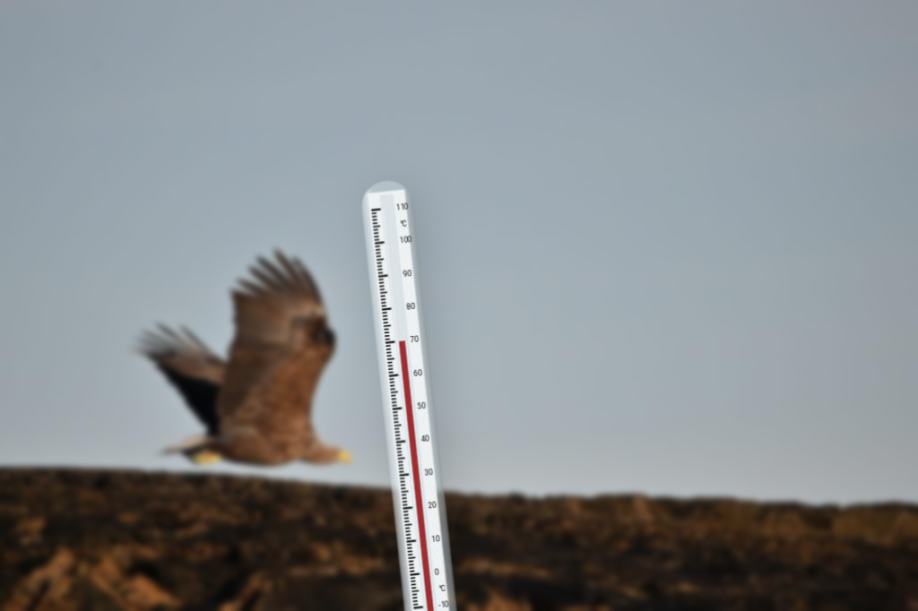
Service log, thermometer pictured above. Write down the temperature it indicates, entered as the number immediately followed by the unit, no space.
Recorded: 70°C
